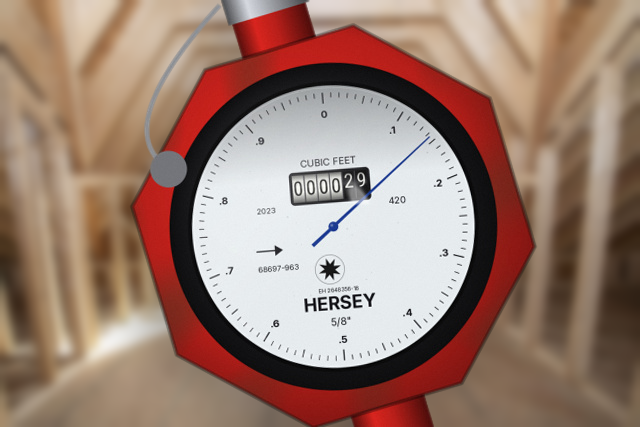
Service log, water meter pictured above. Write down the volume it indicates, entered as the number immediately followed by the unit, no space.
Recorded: 29.14ft³
